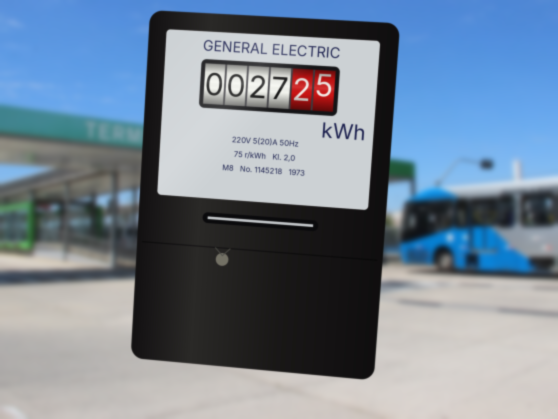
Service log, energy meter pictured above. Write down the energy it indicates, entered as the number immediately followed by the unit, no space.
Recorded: 27.25kWh
